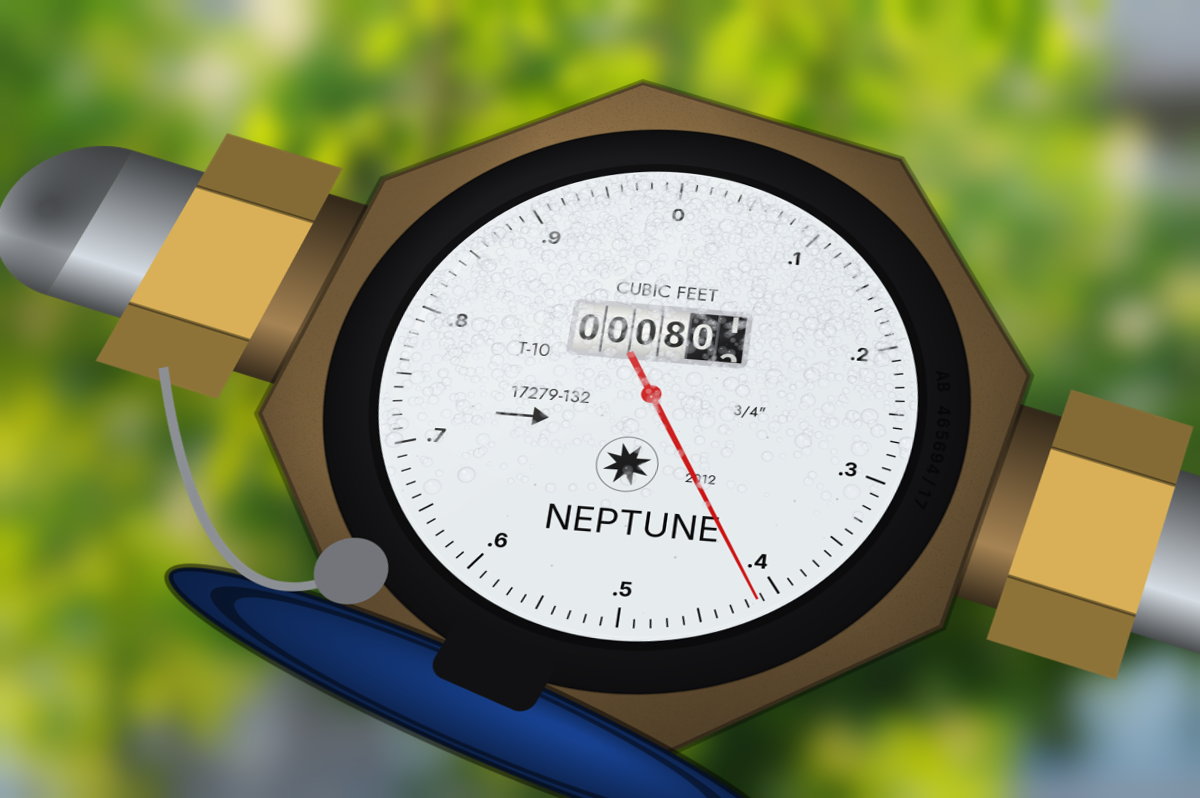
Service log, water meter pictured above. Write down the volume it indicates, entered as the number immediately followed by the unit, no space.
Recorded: 801.41ft³
